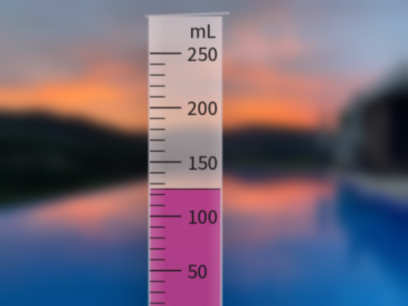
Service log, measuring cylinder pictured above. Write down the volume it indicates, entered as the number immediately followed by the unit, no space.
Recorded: 125mL
